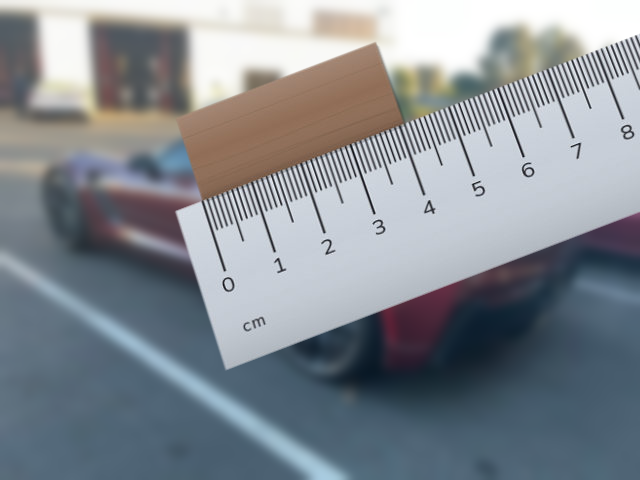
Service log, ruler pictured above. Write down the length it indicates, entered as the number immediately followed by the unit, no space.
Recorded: 4.1cm
